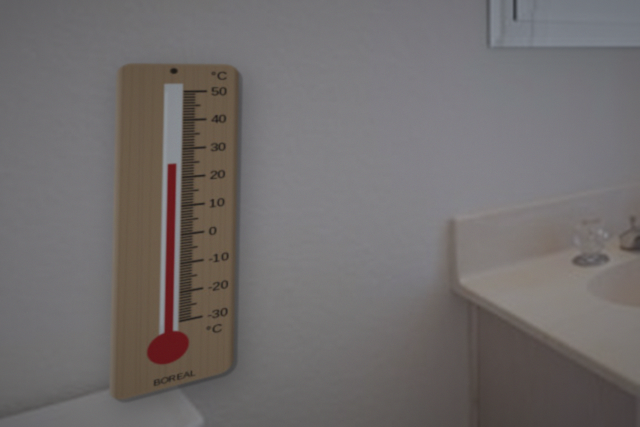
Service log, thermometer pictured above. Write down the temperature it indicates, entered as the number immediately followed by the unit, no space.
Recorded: 25°C
